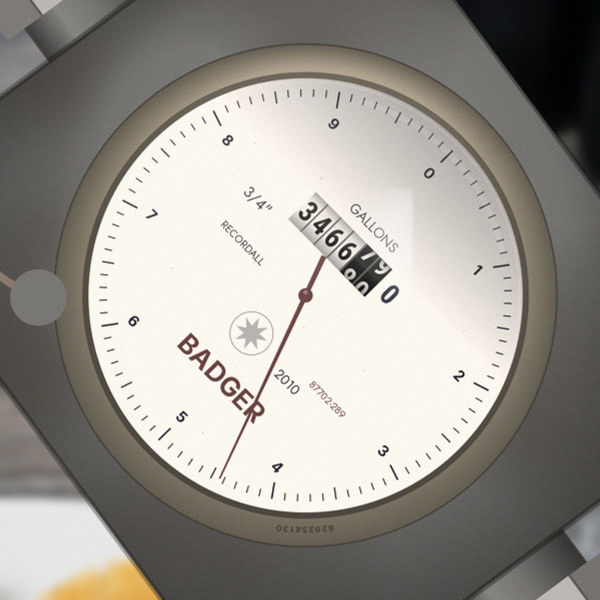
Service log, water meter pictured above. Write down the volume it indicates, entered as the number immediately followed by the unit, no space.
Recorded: 3466794.4gal
